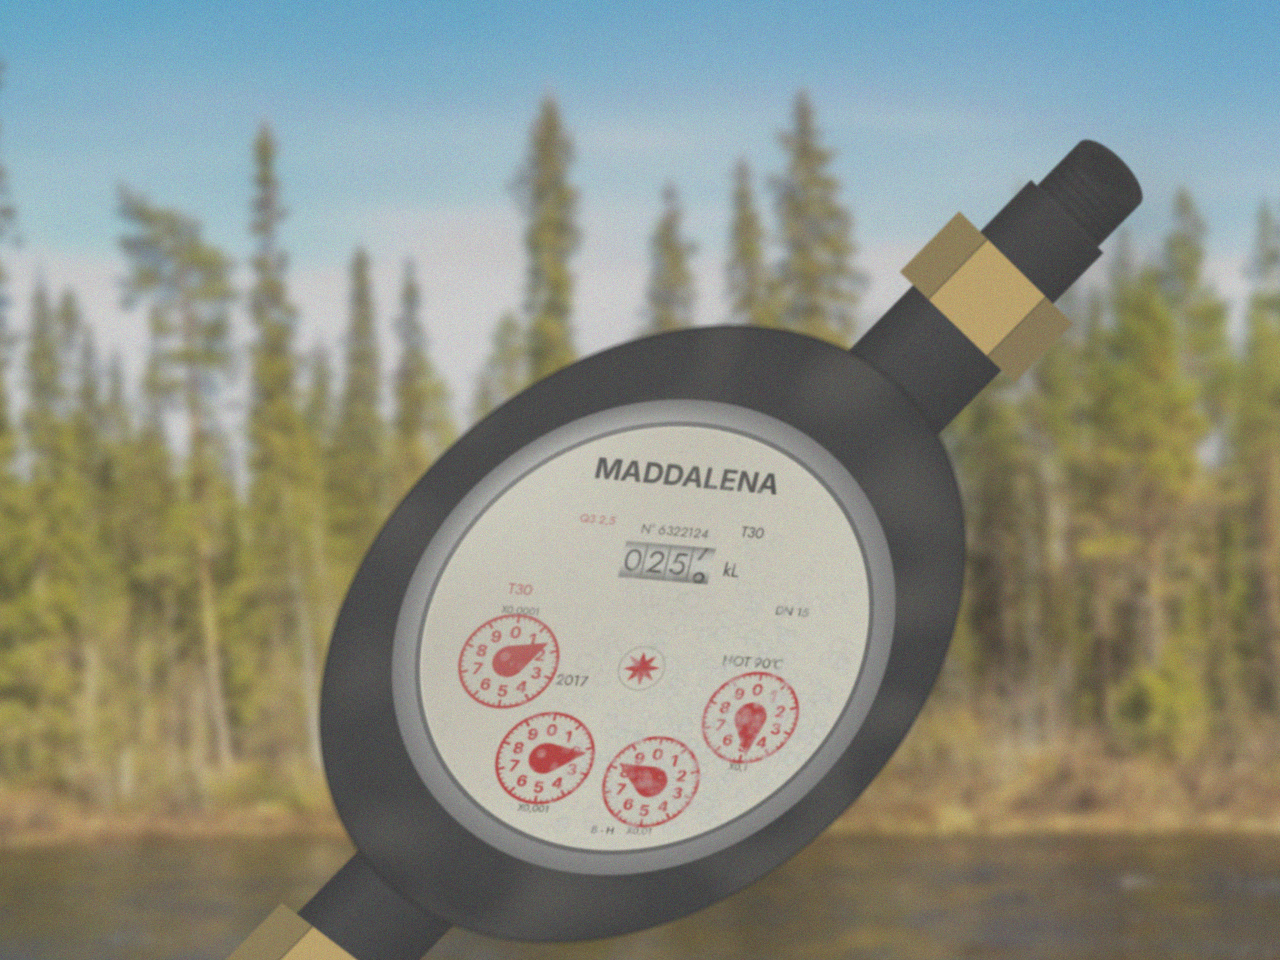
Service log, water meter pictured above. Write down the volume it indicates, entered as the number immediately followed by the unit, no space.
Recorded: 257.4821kL
